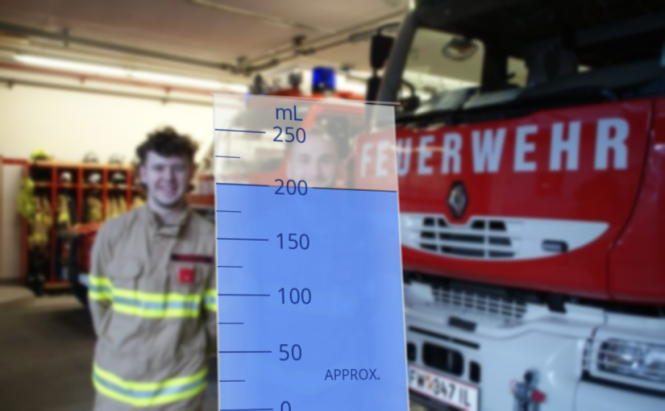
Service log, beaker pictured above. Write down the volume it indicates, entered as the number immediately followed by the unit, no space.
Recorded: 200mL
